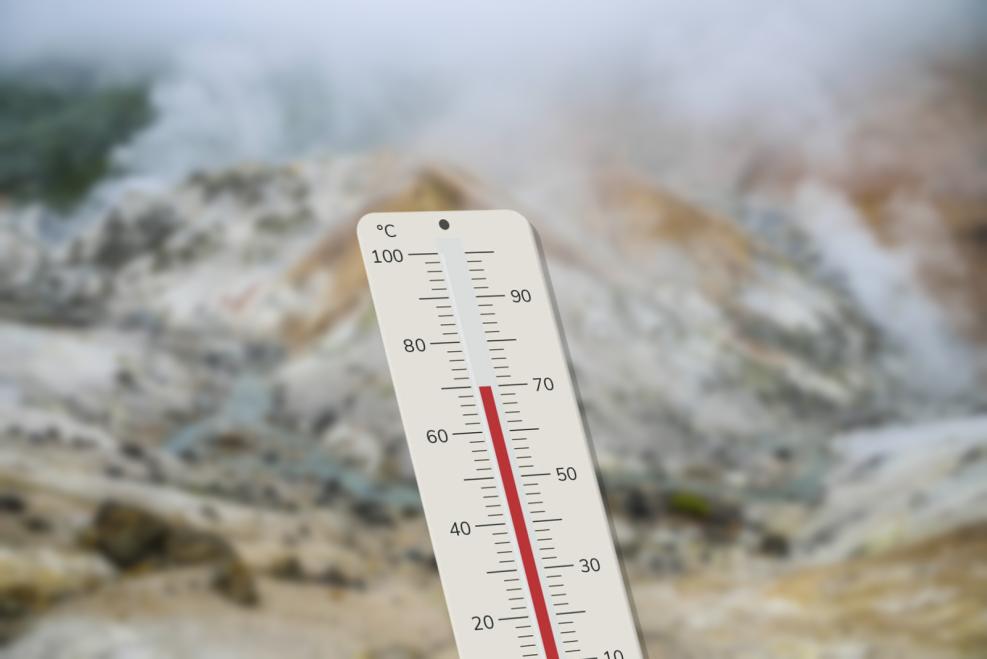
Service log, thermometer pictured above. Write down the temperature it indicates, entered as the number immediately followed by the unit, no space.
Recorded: 70°C
